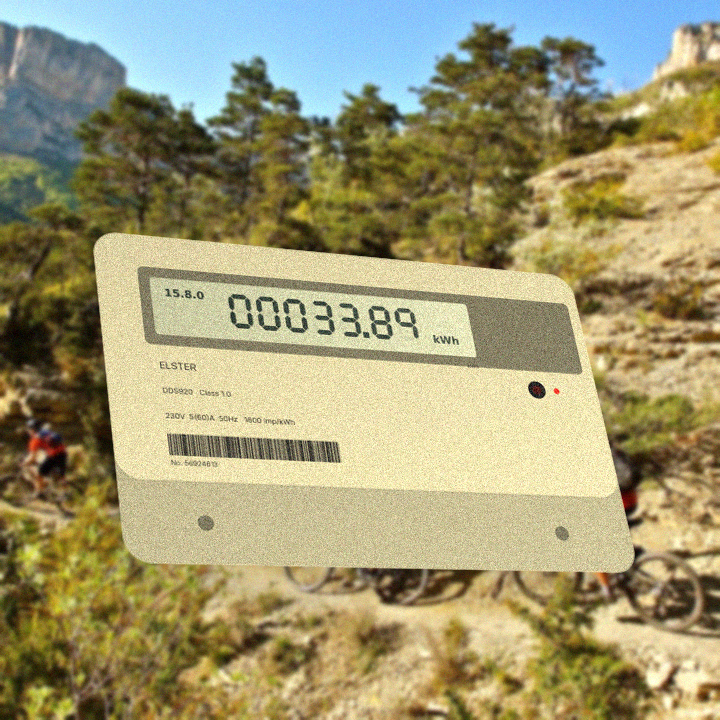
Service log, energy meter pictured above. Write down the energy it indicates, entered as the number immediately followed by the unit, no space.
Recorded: 33.89kWh
